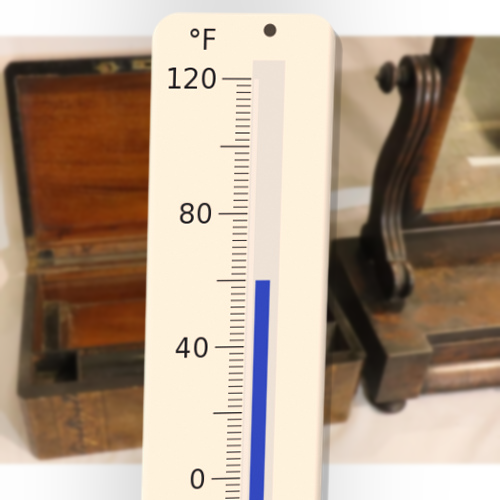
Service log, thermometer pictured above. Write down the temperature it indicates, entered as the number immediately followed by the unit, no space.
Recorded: 60°F
